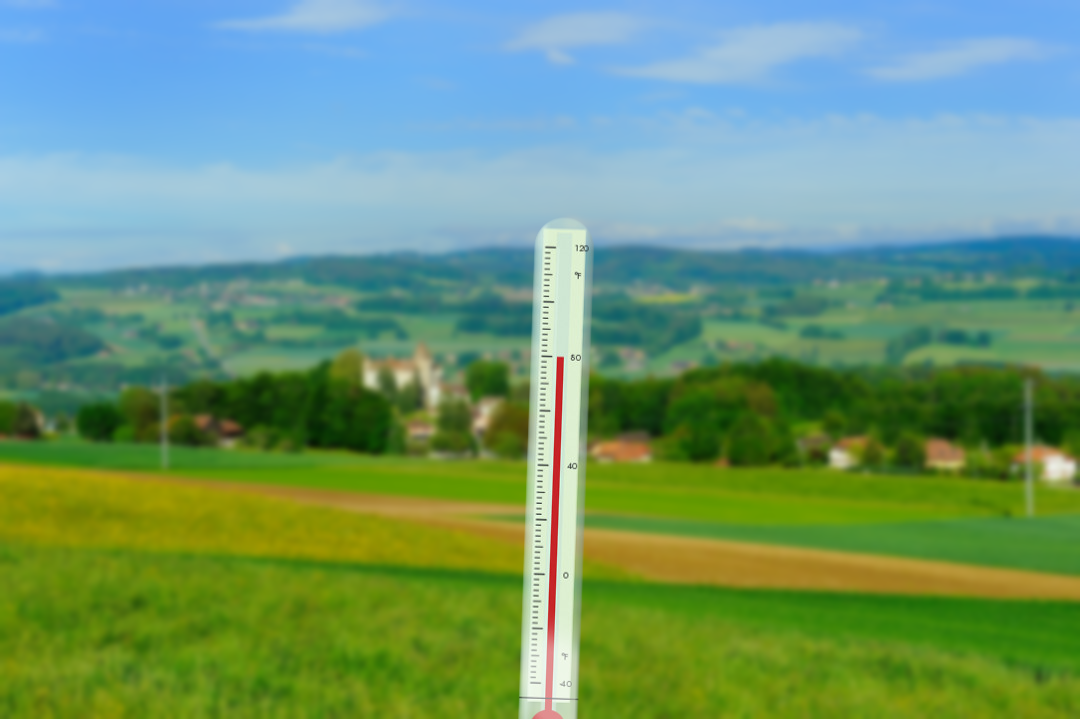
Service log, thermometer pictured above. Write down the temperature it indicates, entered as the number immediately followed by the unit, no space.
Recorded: 80°F
